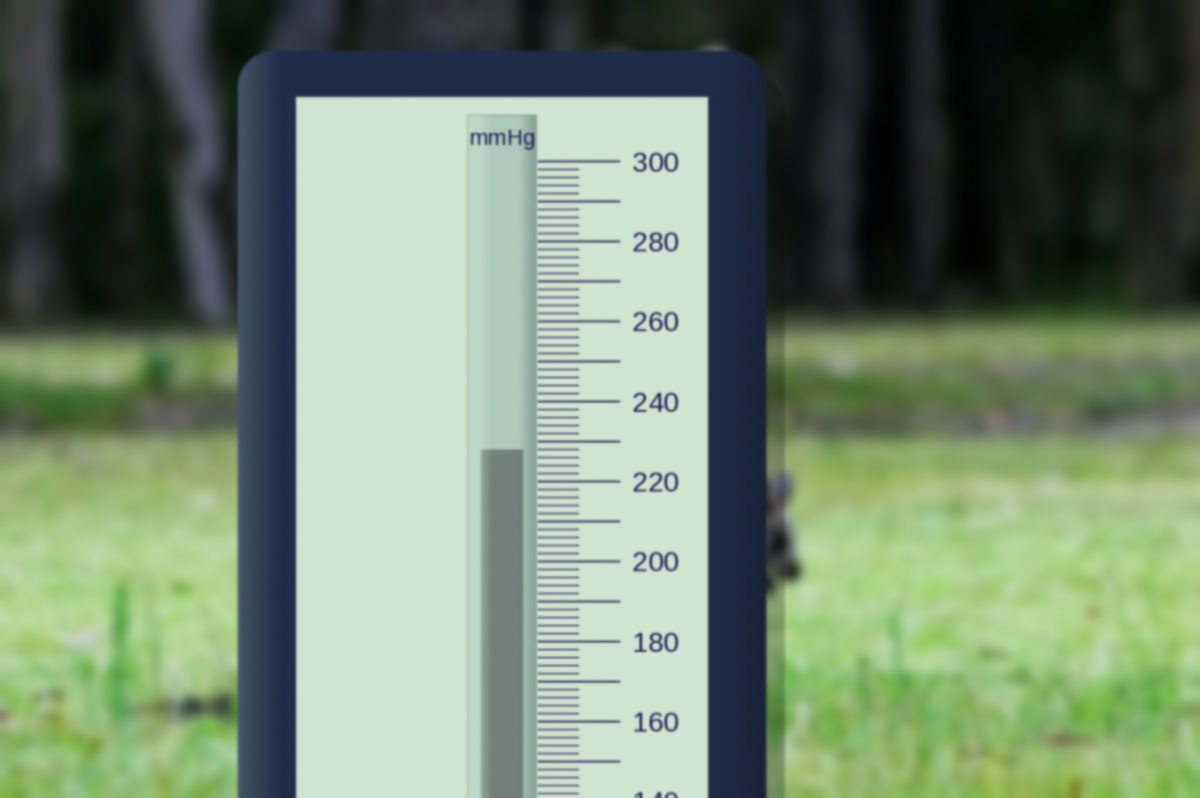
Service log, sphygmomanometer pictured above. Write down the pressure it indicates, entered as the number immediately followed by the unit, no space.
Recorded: 228mmHg
